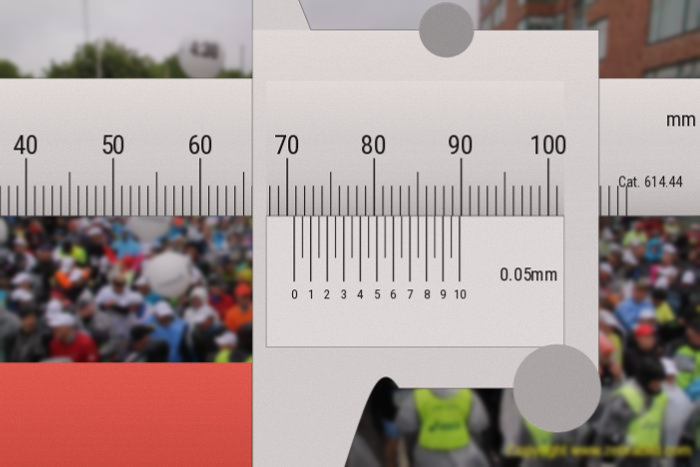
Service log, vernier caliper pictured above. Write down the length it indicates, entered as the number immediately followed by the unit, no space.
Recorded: 70.8mm
